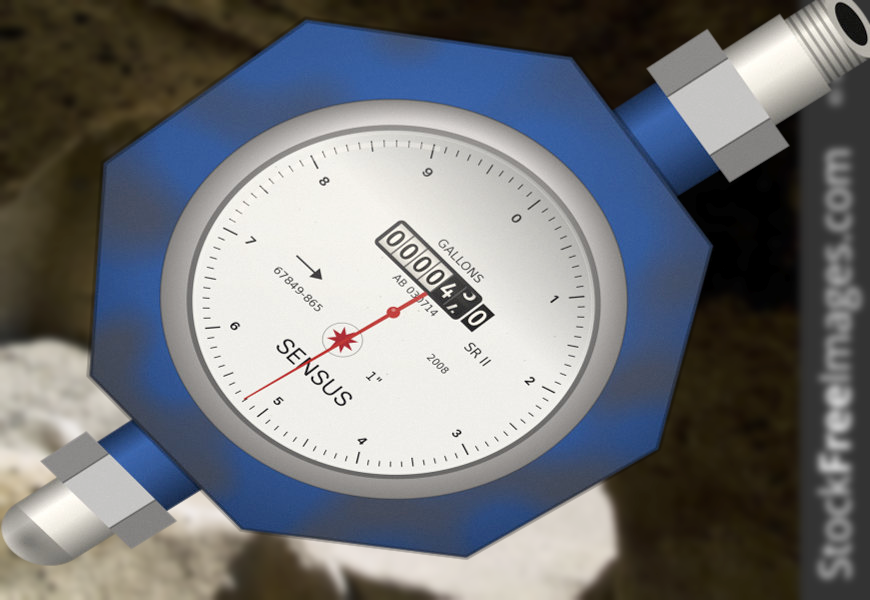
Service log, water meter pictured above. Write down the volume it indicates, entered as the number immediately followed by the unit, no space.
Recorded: 435.2gal
